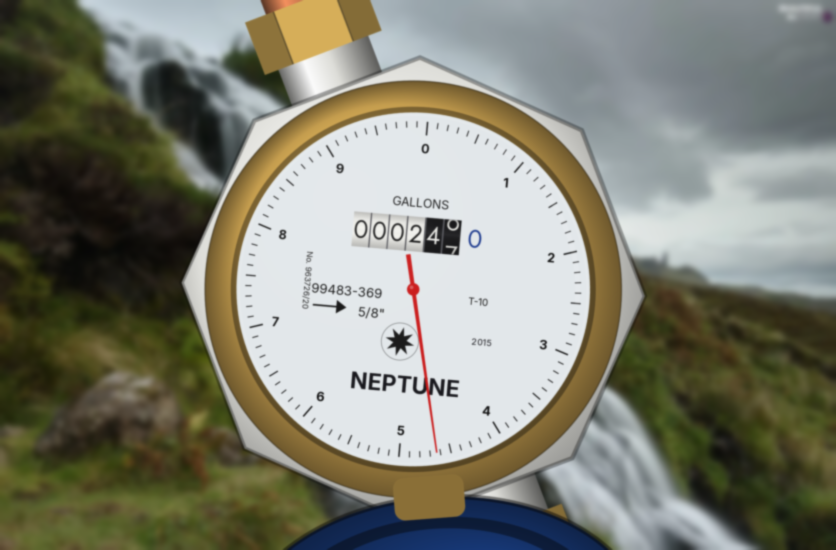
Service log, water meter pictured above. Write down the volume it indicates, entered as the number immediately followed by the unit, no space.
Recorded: 2464.6gal
